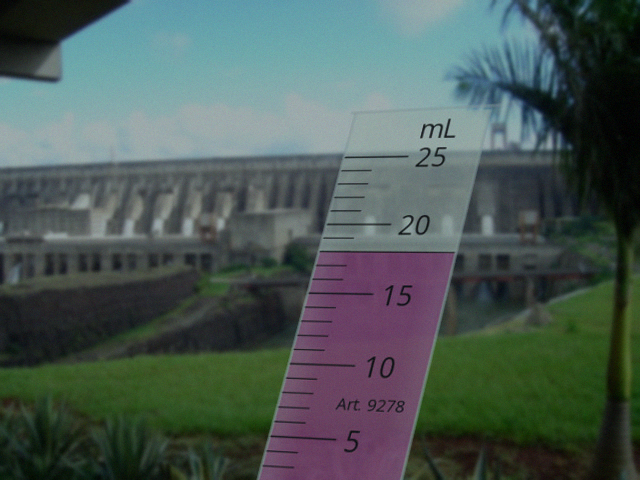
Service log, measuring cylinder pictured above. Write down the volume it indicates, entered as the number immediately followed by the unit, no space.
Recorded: 18mL
